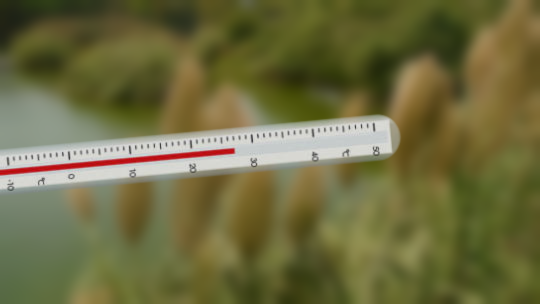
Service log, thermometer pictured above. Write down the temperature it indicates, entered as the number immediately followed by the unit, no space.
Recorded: 27°C
